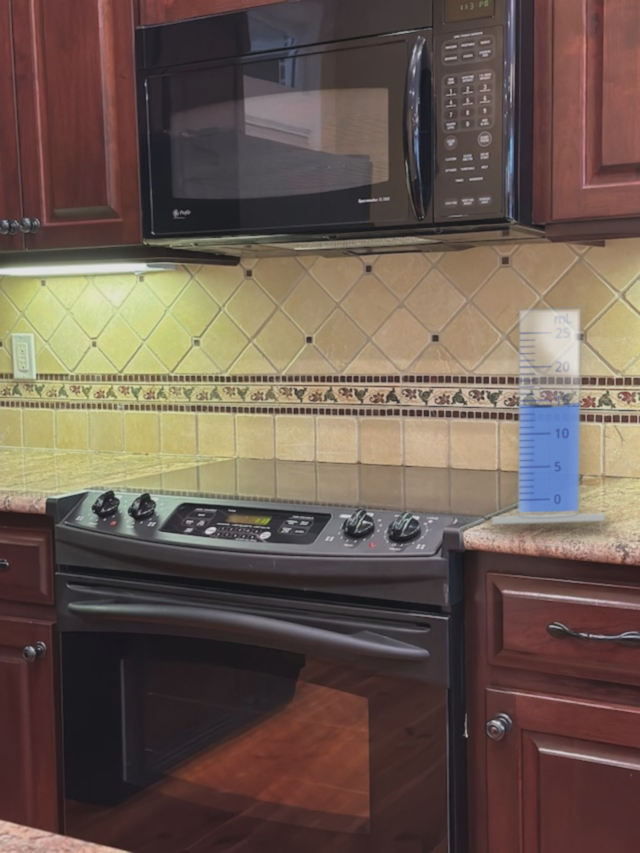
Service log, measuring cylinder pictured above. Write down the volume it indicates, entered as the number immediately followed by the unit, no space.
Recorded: 14mL
